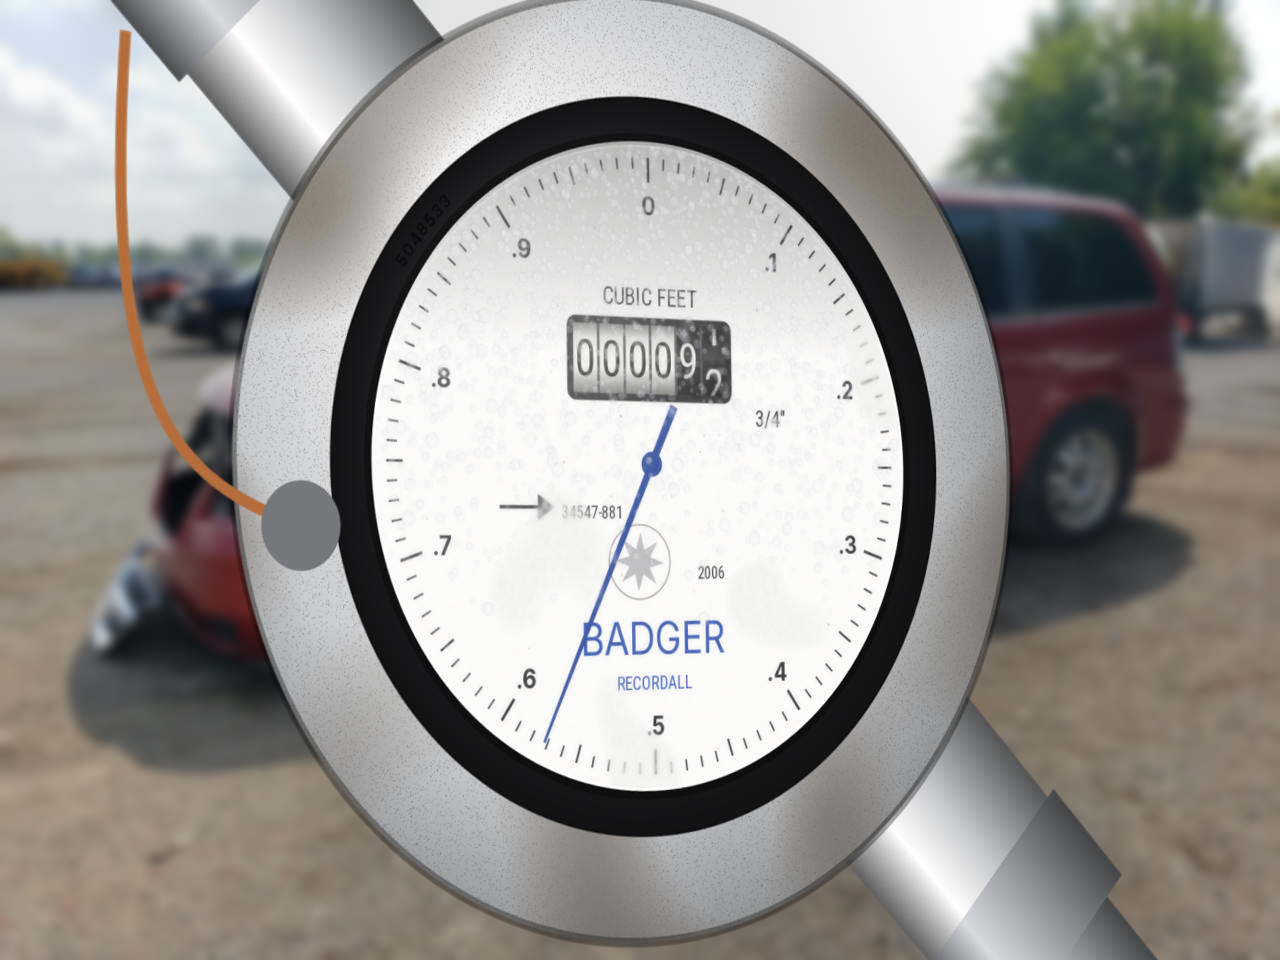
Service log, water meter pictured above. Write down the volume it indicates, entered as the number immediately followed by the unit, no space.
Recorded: 91.57ft³
